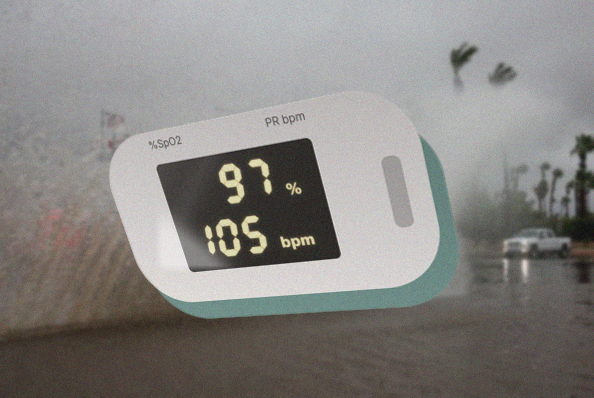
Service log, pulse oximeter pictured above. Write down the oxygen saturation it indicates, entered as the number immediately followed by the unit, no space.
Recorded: 97%
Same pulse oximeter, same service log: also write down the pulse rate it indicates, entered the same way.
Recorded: 105bpm
